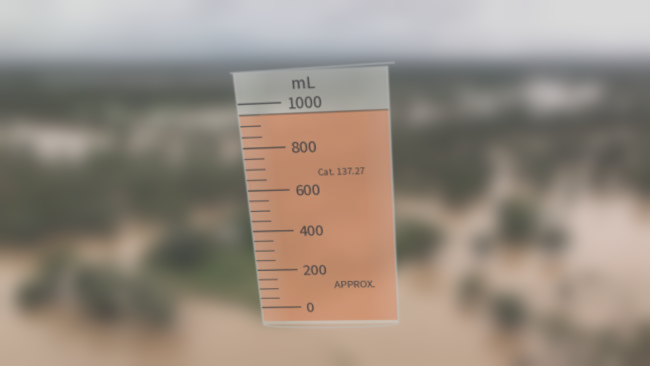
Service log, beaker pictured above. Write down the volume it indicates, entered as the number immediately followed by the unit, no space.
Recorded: 950mL
